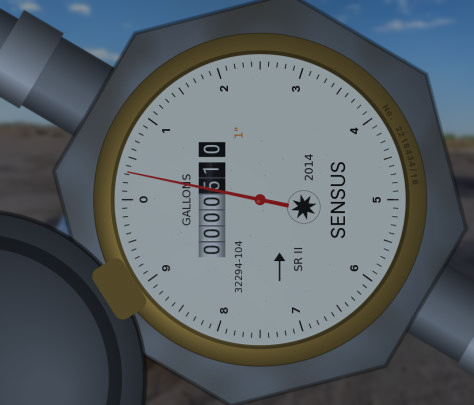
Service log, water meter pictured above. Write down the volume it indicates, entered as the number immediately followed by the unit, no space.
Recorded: 510.3gal
